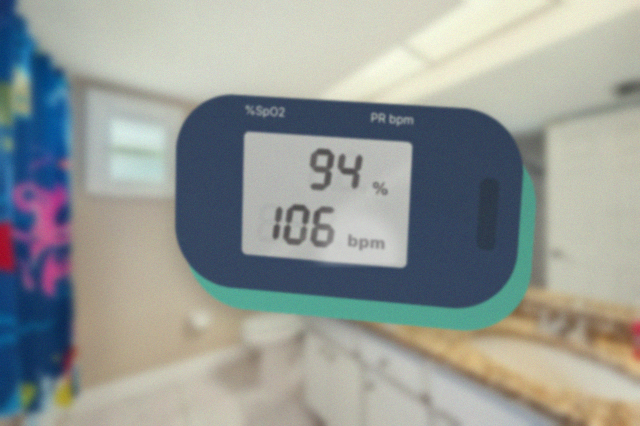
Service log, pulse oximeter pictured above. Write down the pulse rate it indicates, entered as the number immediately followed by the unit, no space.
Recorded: 106bpm
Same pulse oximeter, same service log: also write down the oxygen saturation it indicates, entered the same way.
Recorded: 94%
